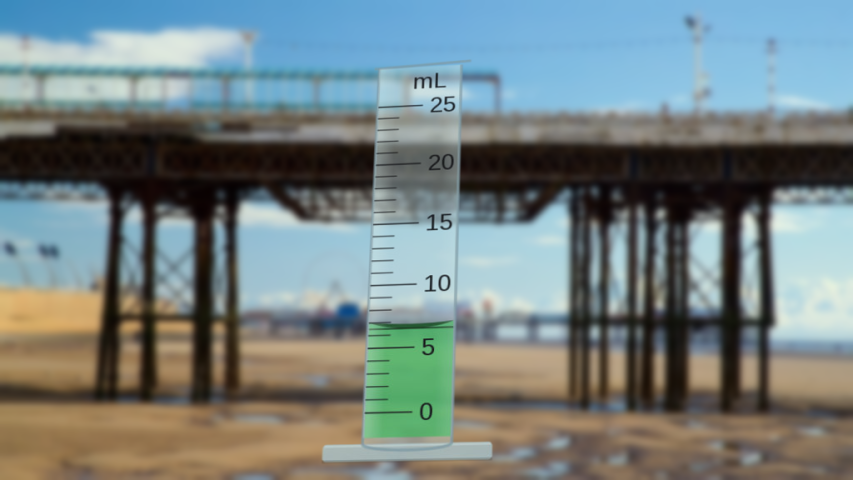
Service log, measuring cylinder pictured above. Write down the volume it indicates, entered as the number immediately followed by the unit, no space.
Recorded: 6.5mL
